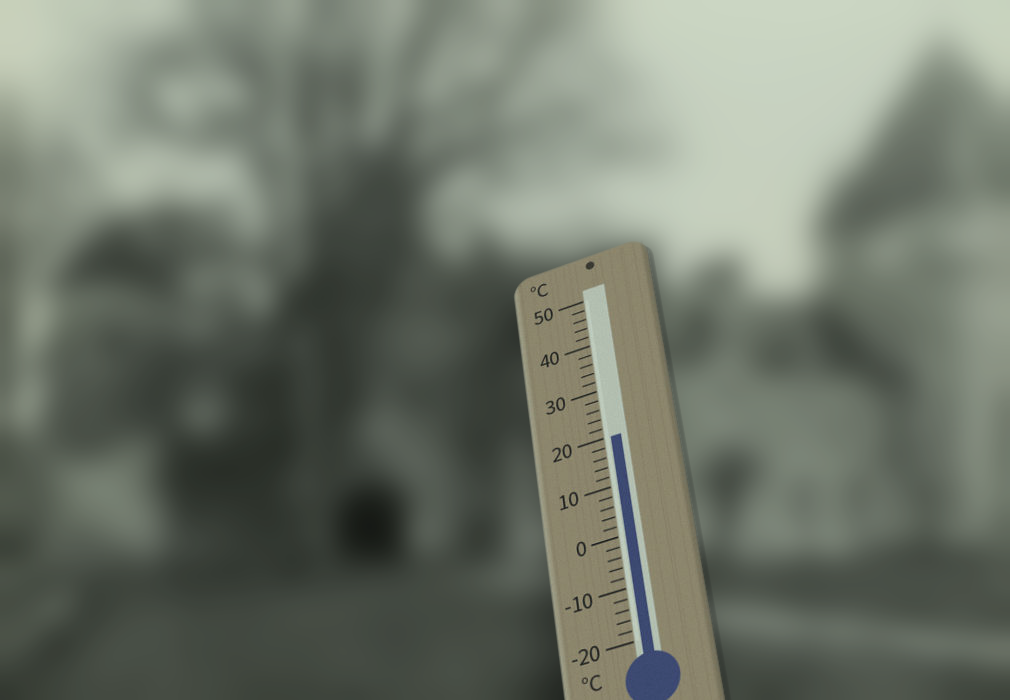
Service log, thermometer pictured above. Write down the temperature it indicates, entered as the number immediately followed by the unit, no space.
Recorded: 20°C
